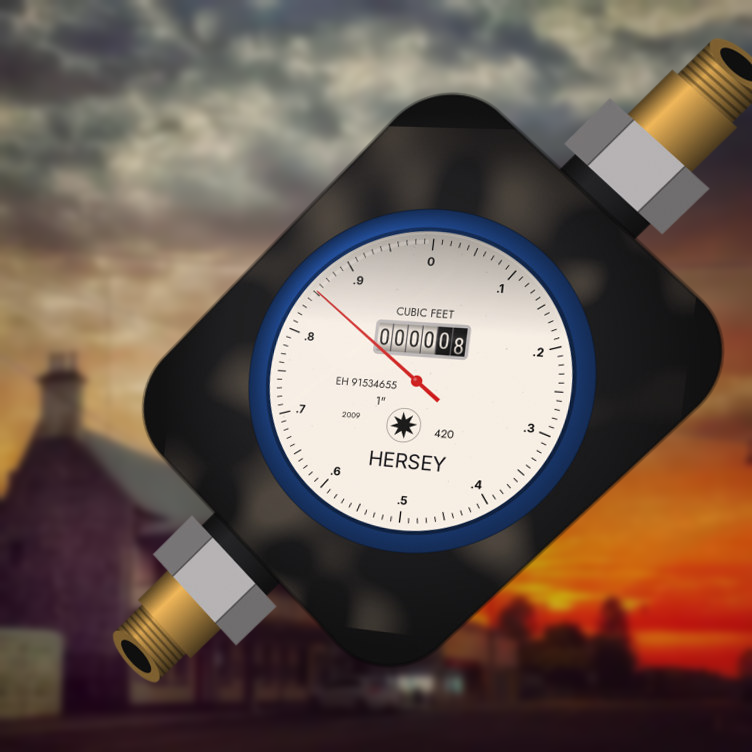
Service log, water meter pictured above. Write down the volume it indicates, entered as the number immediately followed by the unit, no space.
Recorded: 7.85ft³
